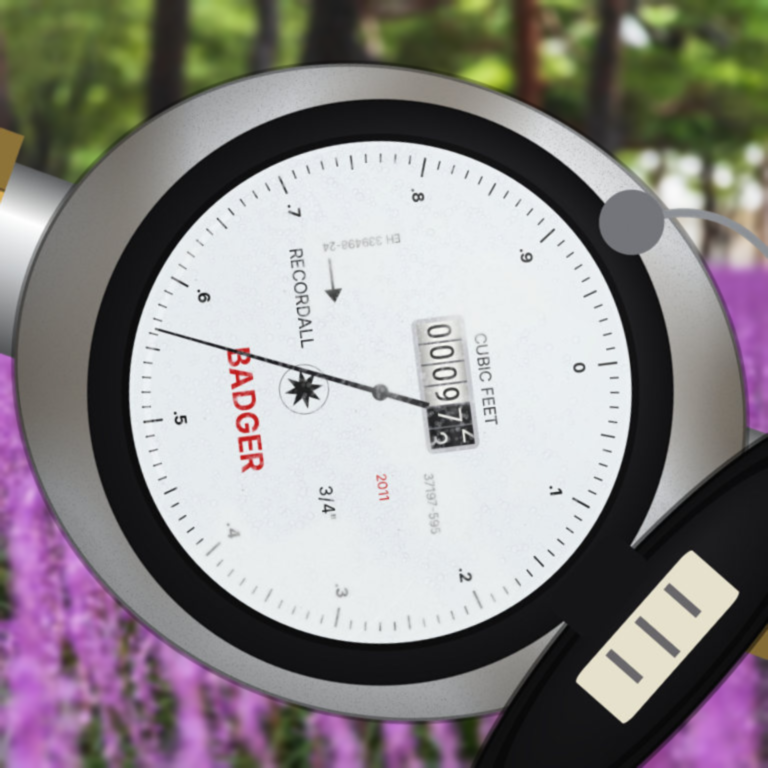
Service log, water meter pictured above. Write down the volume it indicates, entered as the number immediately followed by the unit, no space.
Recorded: 972.56ft³
